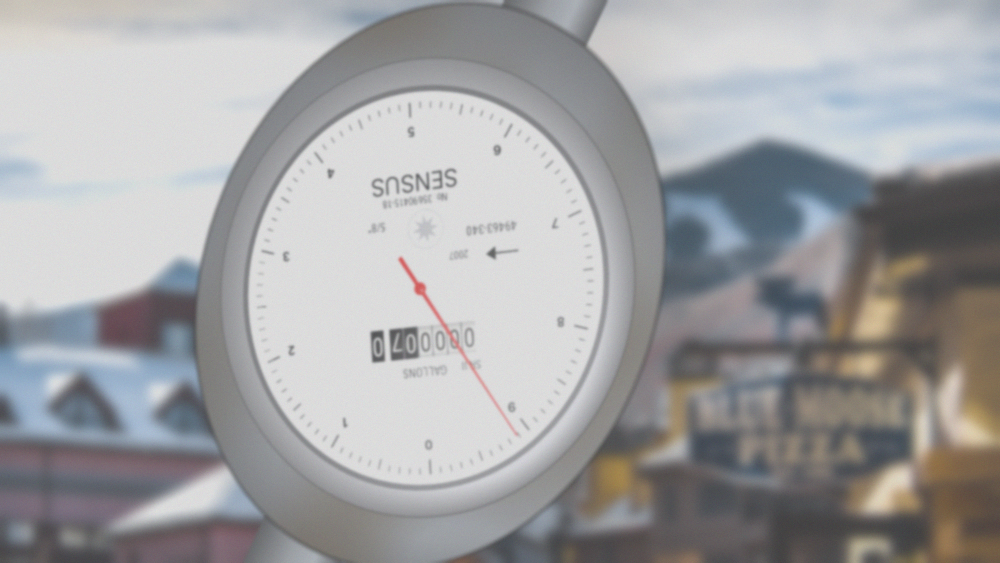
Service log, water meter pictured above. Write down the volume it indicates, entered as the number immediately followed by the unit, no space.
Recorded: 69.1gal
